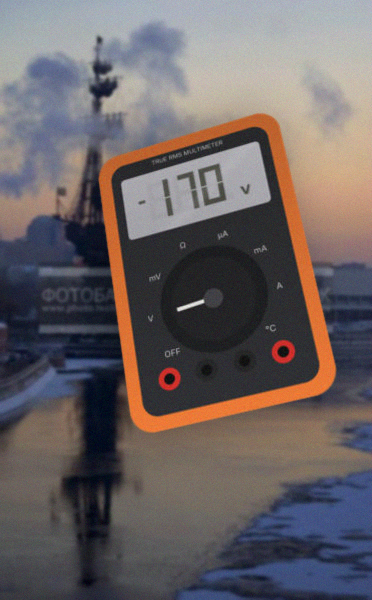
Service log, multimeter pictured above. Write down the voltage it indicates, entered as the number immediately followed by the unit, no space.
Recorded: -170V
